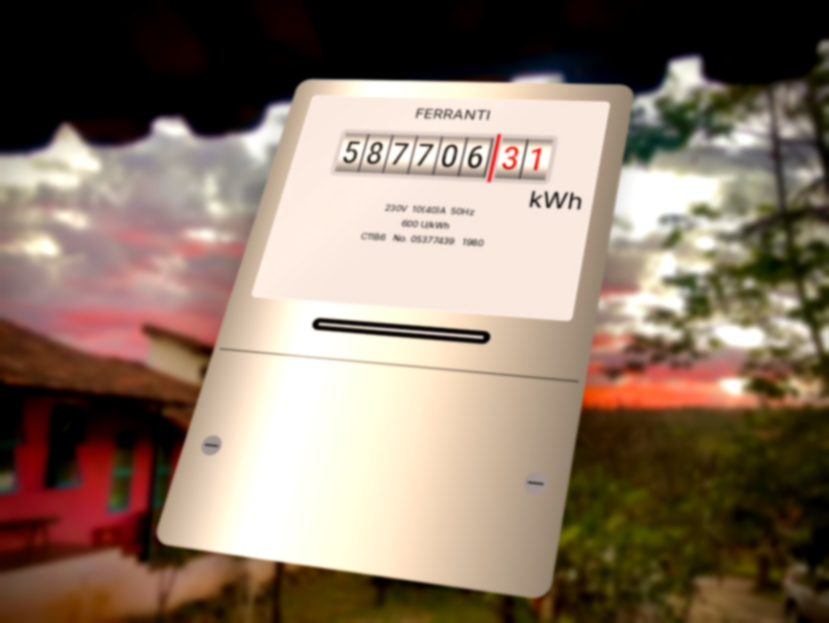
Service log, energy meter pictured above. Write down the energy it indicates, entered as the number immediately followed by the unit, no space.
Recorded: 587706.31kWh
